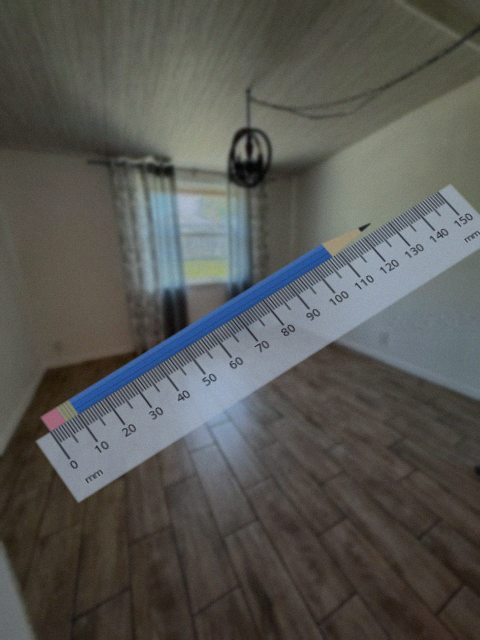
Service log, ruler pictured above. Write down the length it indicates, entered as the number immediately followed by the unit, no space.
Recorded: 125mm
